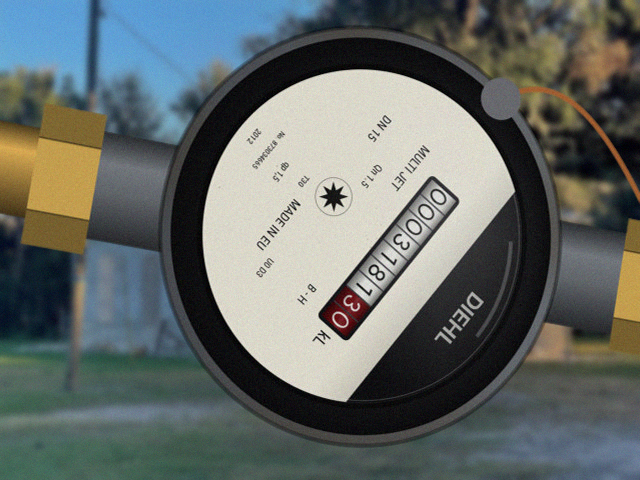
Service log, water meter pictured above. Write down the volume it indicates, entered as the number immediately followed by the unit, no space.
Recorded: 3181.30kL
